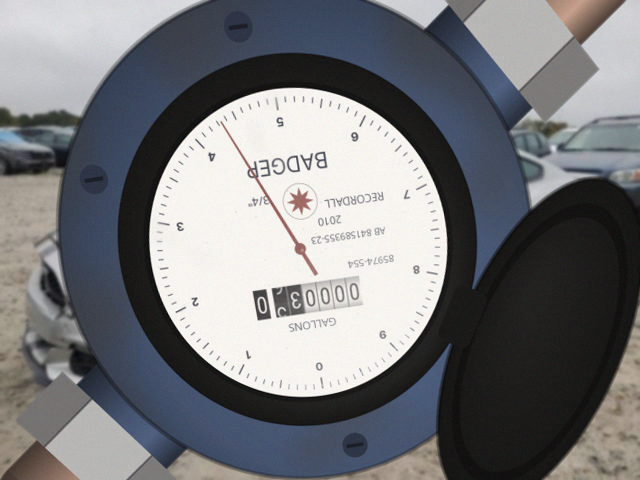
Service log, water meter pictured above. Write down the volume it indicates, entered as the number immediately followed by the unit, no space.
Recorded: 354.3gal
